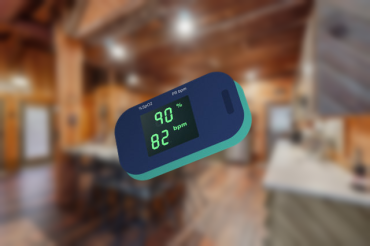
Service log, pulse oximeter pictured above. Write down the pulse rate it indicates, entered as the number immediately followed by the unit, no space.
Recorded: 82bpm
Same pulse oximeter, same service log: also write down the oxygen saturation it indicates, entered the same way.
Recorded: 90%
